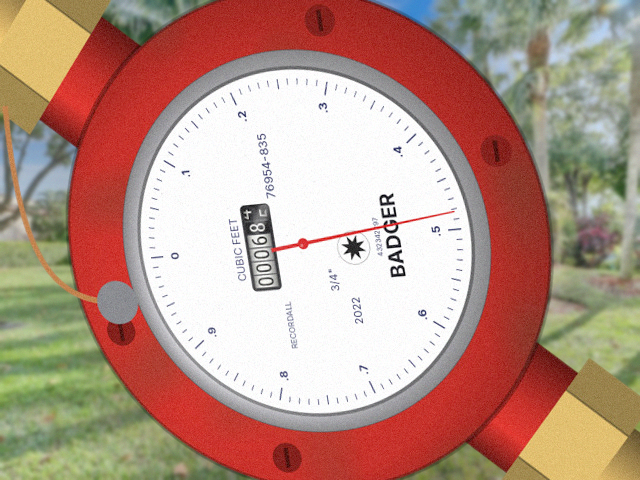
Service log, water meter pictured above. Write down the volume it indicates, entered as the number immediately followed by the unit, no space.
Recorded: 684.48ft³
